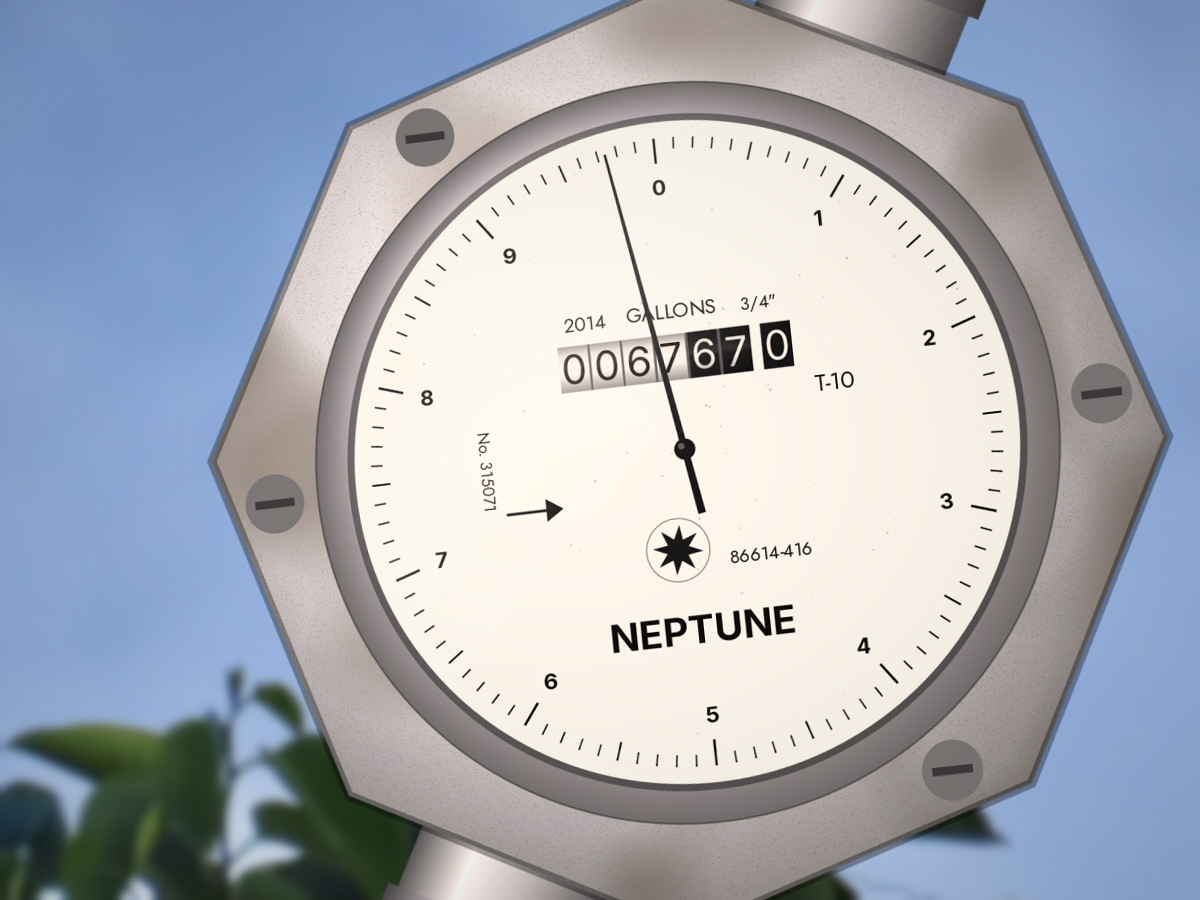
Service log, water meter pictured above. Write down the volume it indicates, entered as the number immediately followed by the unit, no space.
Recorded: 67669.7gal
